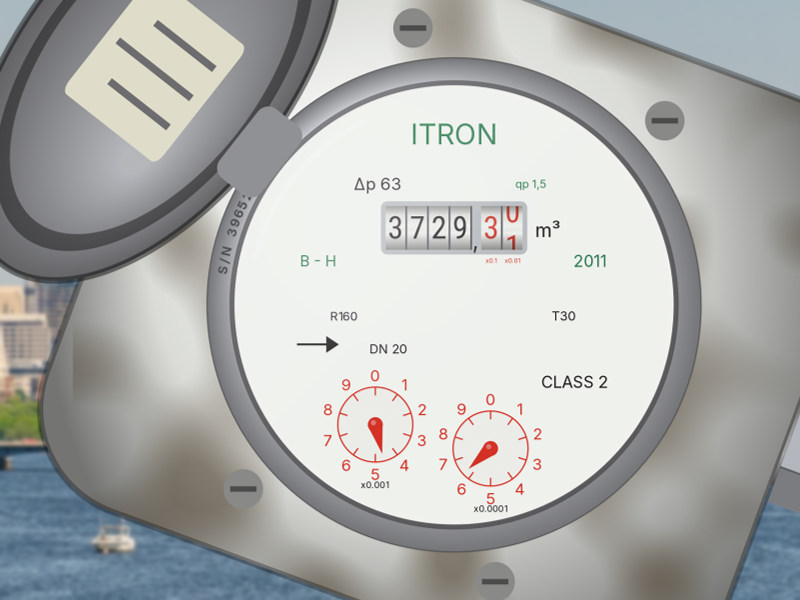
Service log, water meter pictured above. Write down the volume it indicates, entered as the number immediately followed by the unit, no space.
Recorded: 3729.3046m³
